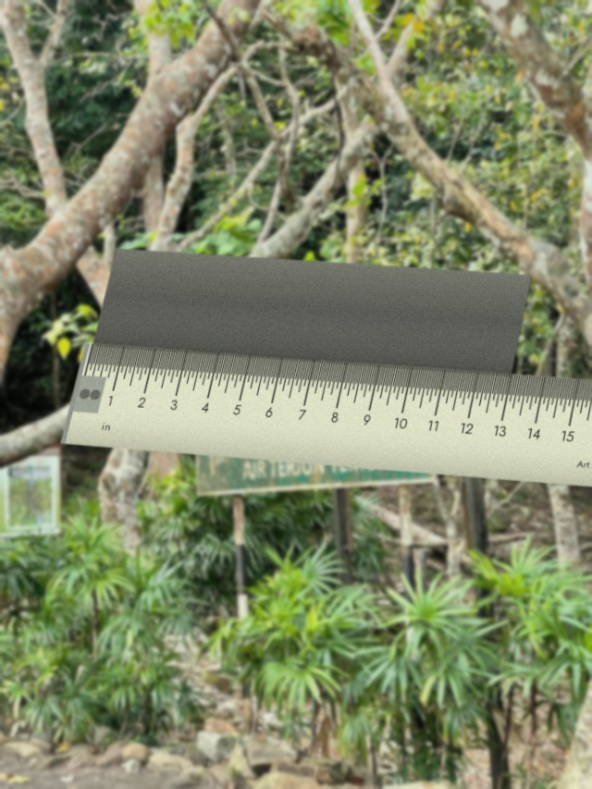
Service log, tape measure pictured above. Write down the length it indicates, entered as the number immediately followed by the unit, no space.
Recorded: 13in
